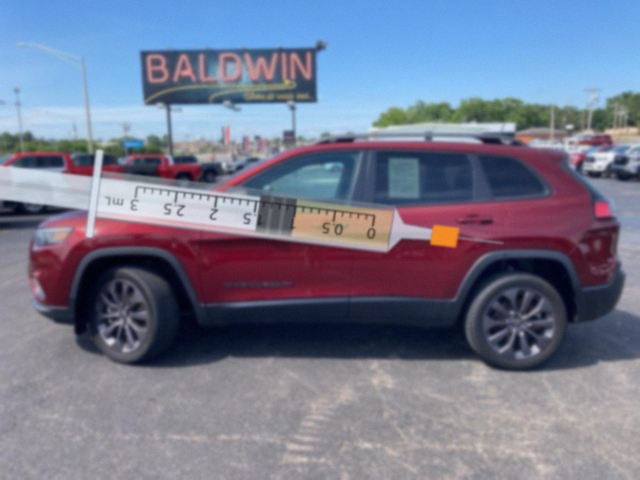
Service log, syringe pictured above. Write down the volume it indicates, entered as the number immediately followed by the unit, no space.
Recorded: 1mL
